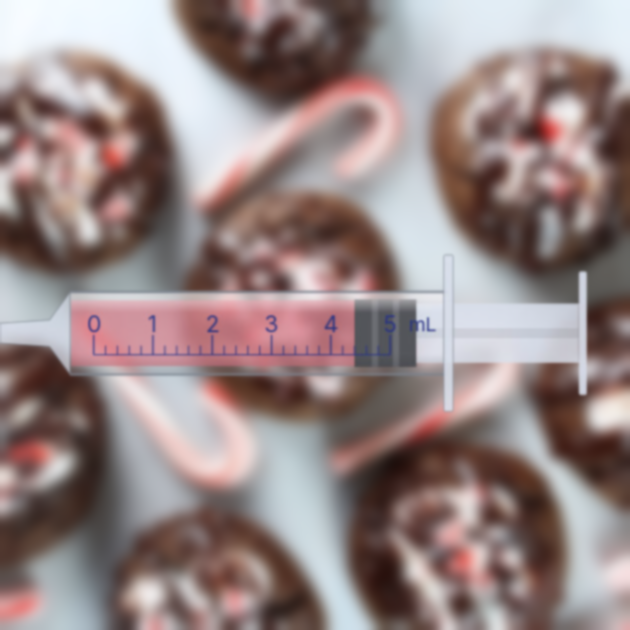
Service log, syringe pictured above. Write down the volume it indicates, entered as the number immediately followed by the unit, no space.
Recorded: 4.4mL
